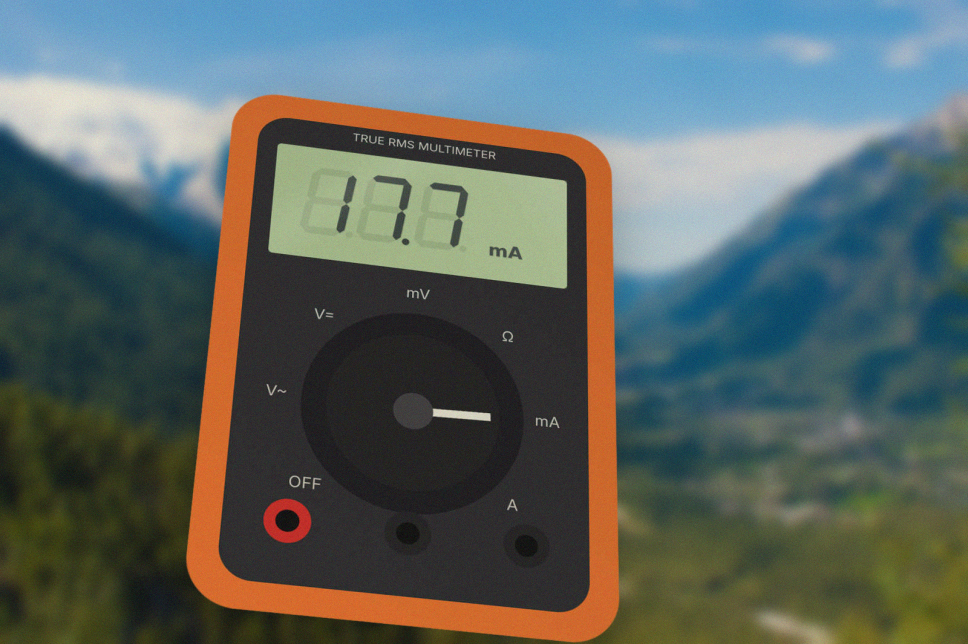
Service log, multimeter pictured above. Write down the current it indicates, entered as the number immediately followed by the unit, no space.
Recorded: 17.7mA
